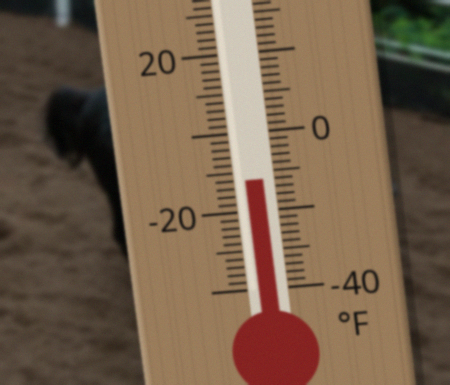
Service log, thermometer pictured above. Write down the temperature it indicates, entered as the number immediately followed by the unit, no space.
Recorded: -12°F
